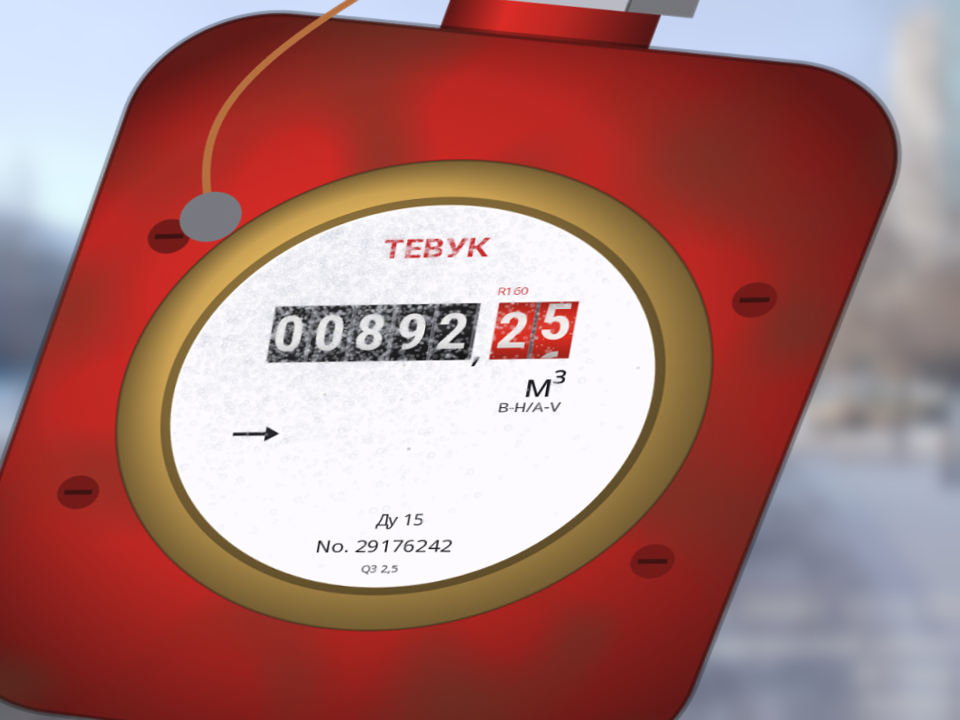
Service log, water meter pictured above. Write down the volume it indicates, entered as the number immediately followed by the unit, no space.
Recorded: 892.25m³
